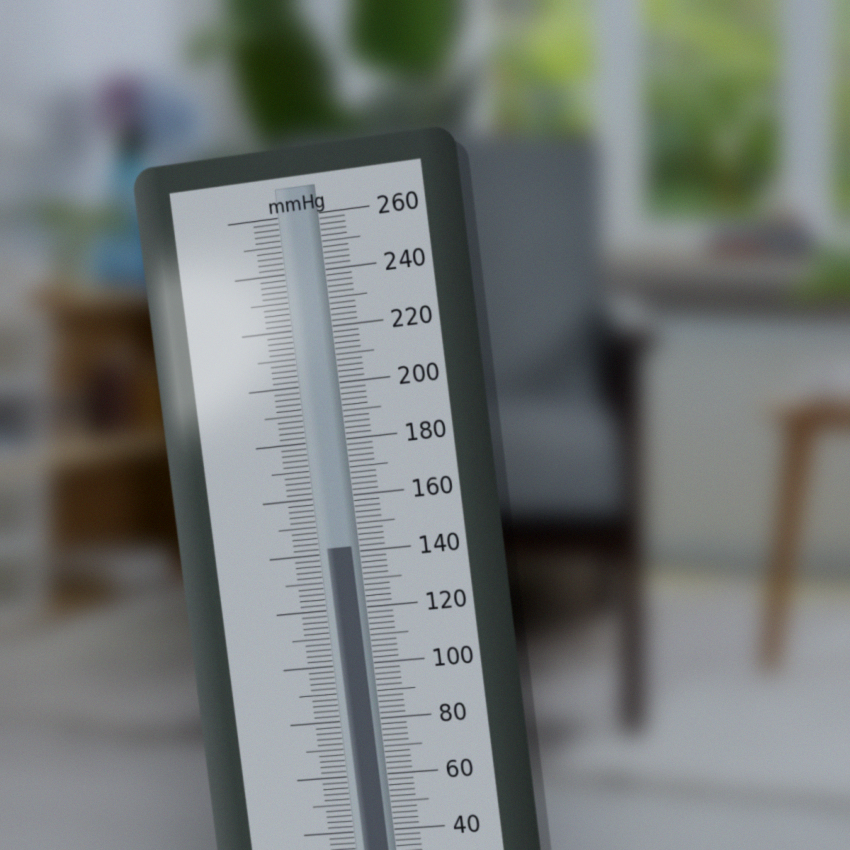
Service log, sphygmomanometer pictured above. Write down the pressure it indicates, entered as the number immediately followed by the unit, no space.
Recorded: 142mmHg
